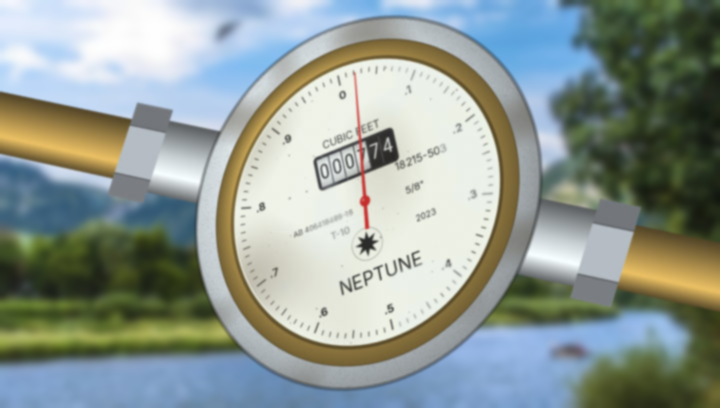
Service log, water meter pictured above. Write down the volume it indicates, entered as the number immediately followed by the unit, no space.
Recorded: 774.02ft³
